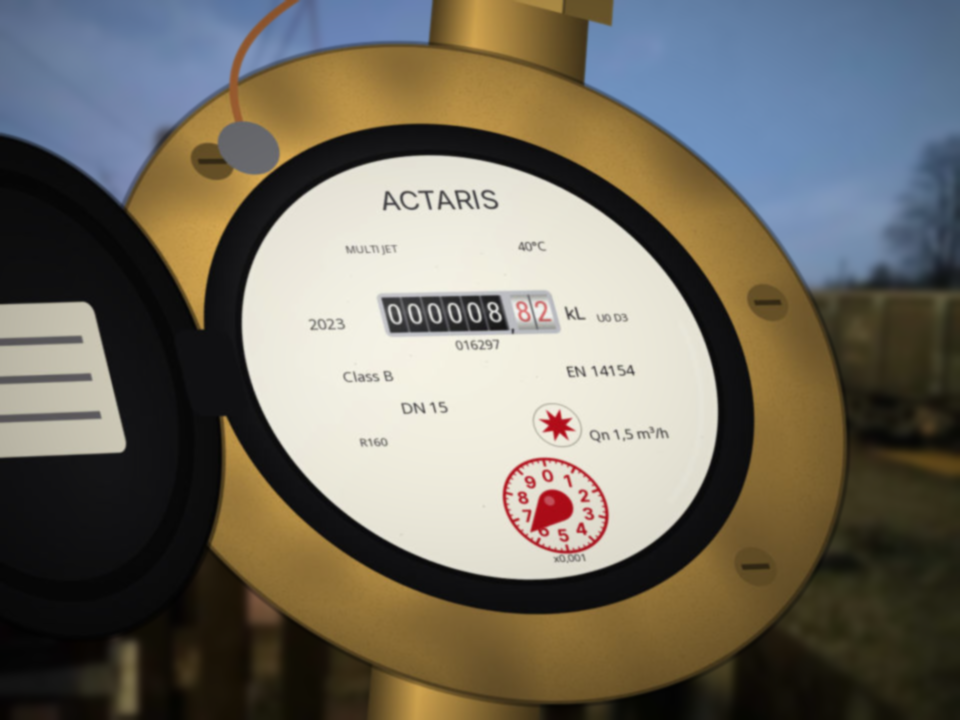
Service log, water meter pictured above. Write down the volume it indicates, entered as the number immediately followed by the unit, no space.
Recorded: 8.826kL
